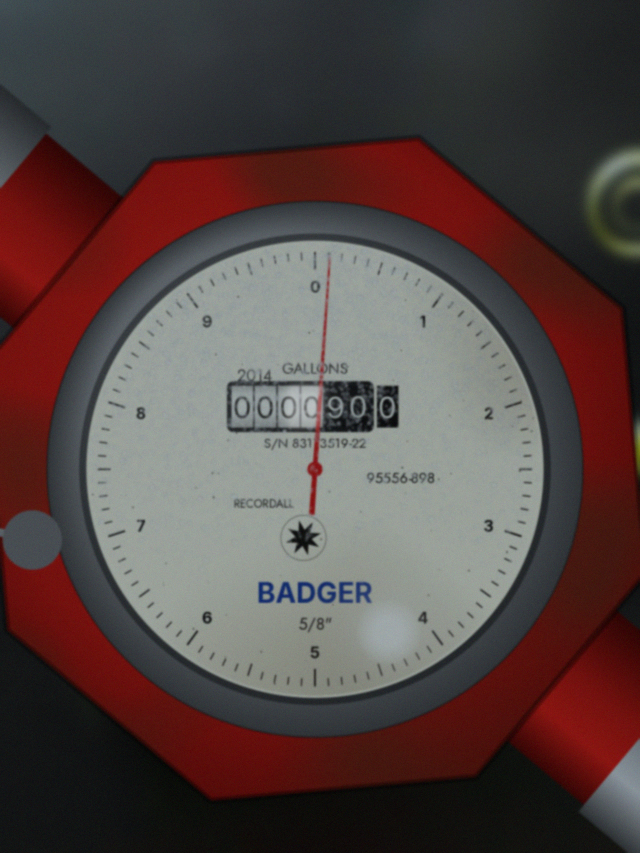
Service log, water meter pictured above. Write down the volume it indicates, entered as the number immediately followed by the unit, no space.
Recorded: 900.1gal
